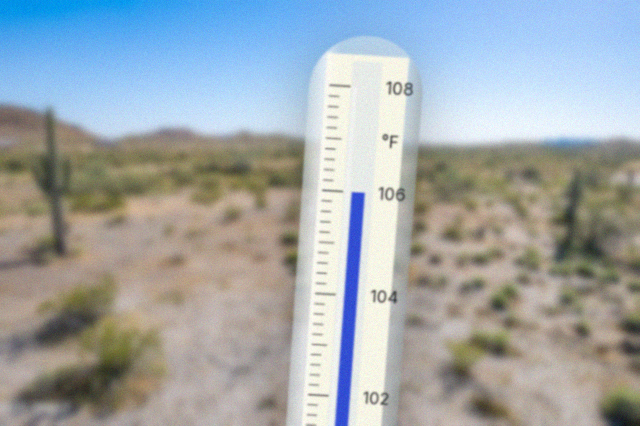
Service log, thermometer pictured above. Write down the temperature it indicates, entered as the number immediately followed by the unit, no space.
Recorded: 106°F
